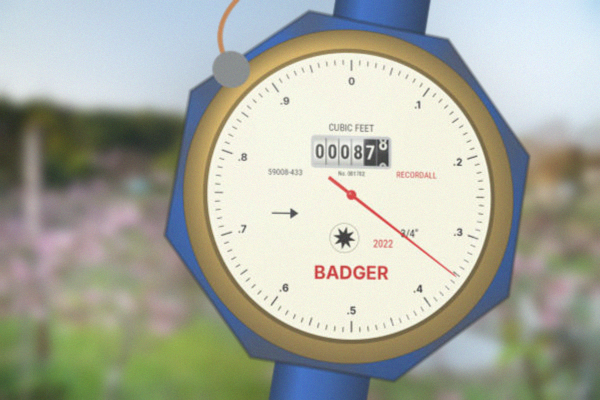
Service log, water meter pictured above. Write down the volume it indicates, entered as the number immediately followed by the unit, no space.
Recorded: 878.35ft³
